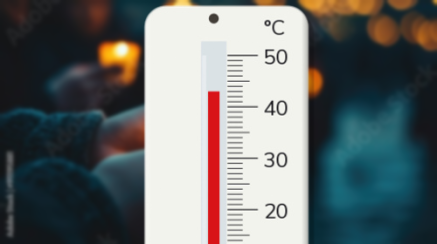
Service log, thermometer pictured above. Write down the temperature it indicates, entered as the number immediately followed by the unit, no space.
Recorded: 43°C
